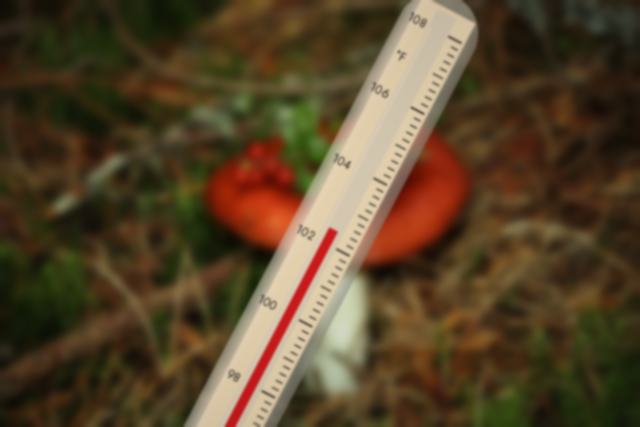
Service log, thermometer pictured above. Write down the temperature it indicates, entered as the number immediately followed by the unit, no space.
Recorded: 102.4°F
